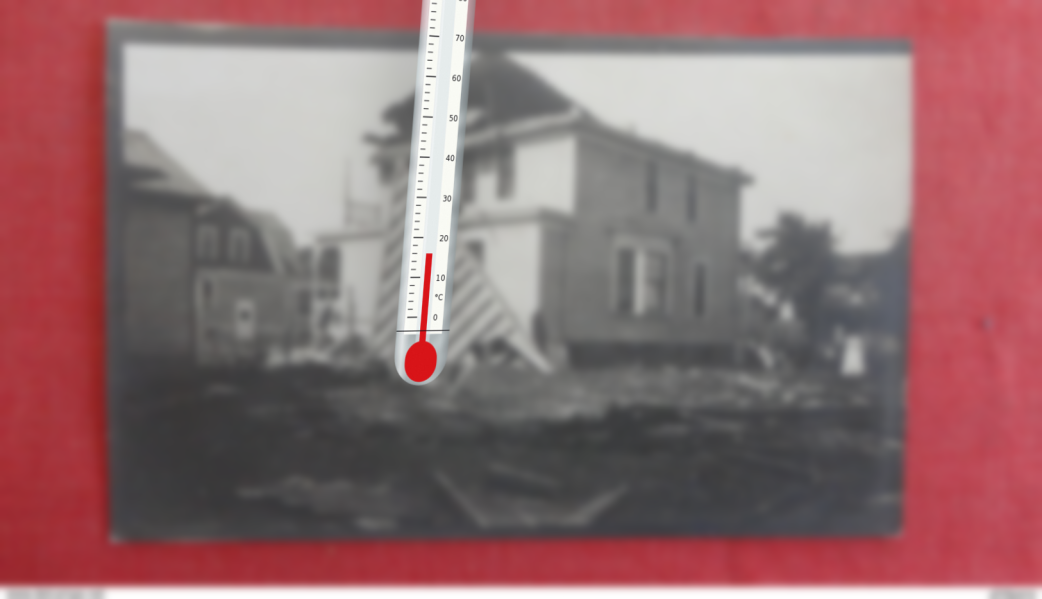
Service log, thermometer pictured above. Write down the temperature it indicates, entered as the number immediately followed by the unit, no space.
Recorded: 16°C
